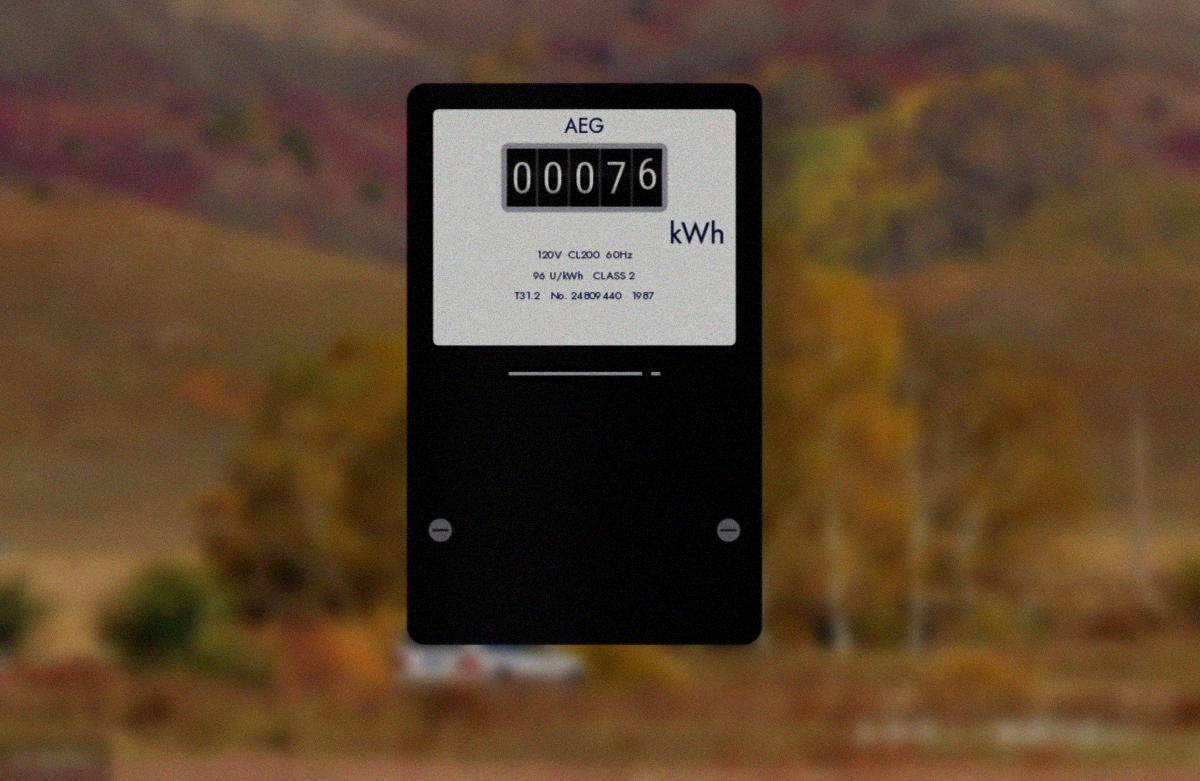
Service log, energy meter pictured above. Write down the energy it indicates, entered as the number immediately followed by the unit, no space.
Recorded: 76kWh
